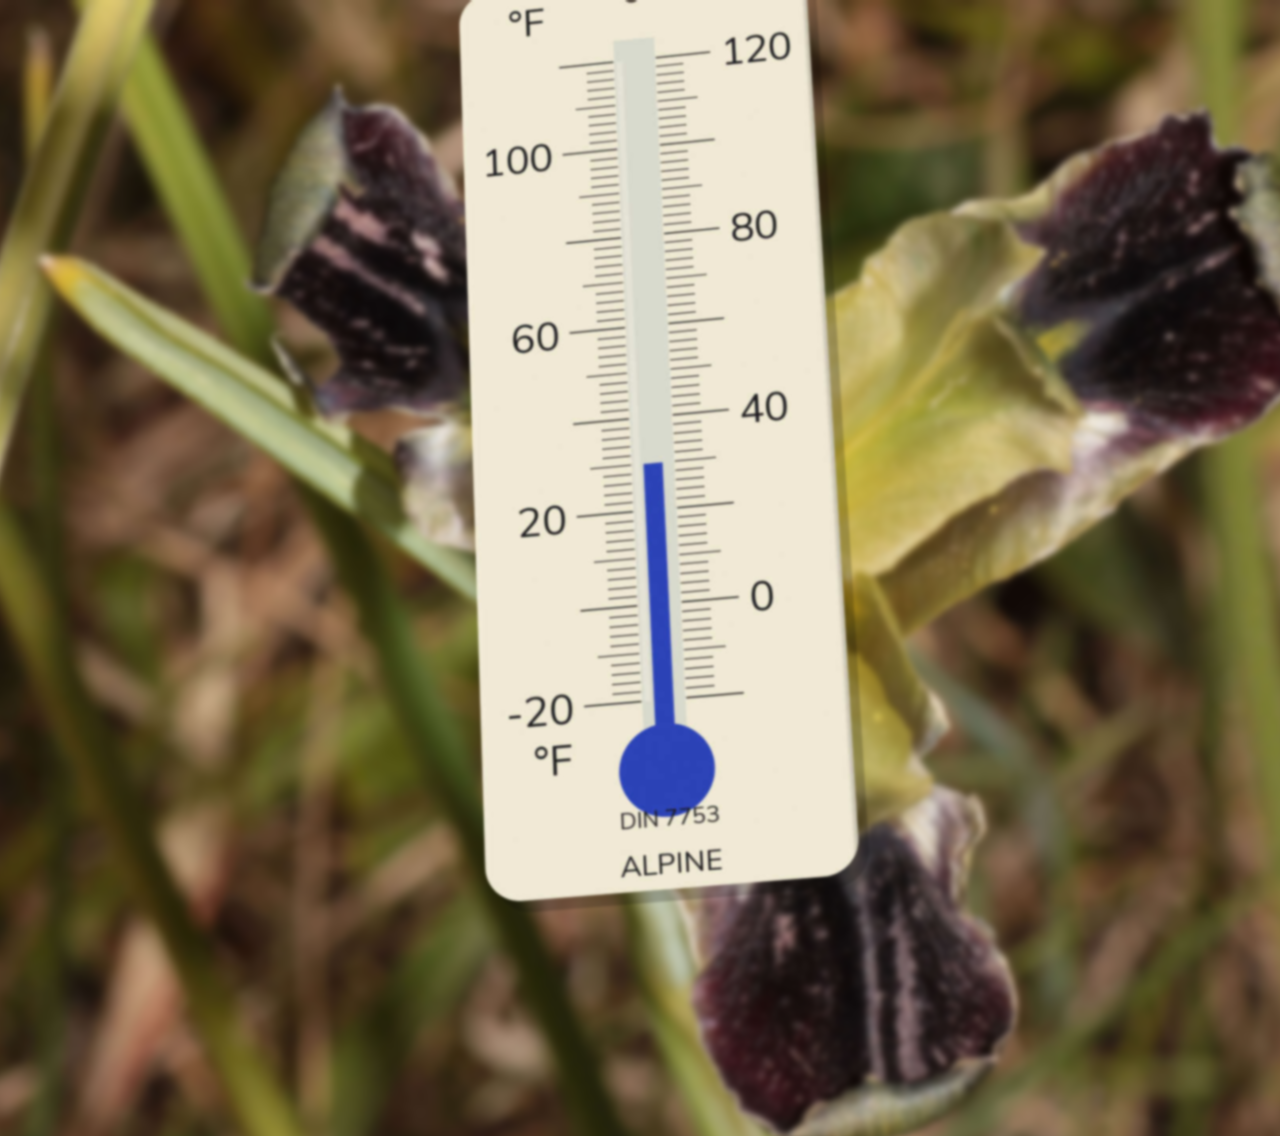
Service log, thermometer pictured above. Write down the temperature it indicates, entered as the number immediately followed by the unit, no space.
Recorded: 30°F
